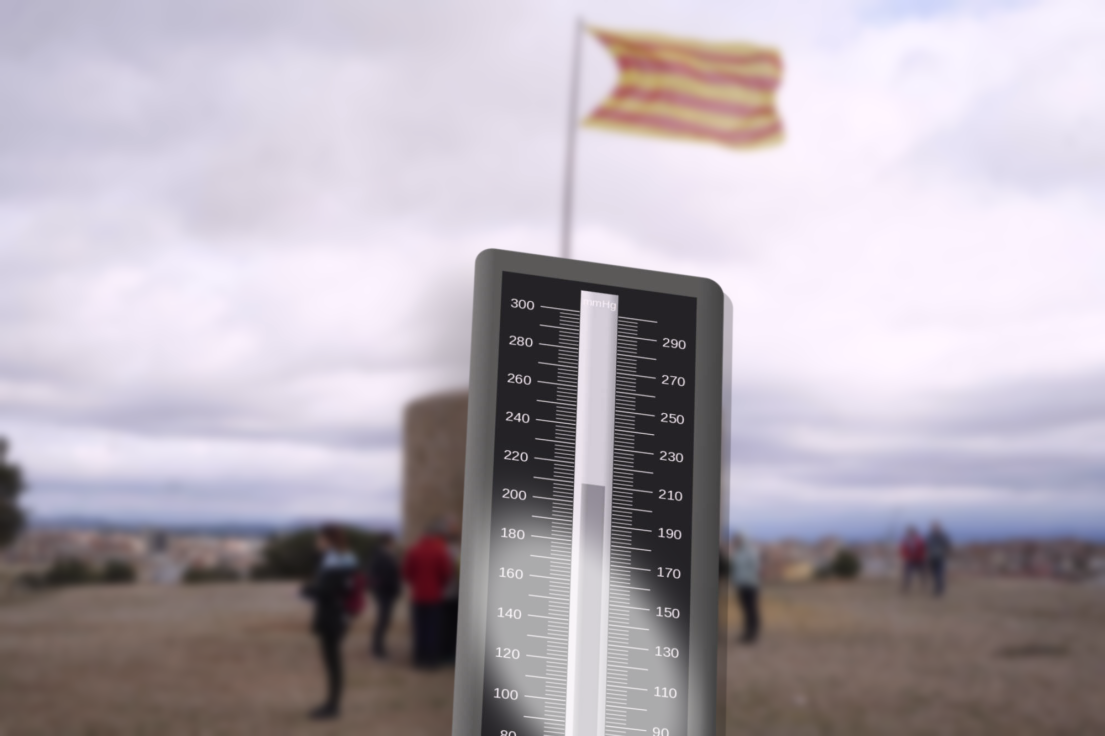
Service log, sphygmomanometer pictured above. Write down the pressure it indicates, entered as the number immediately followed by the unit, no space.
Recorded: 210mmHg
